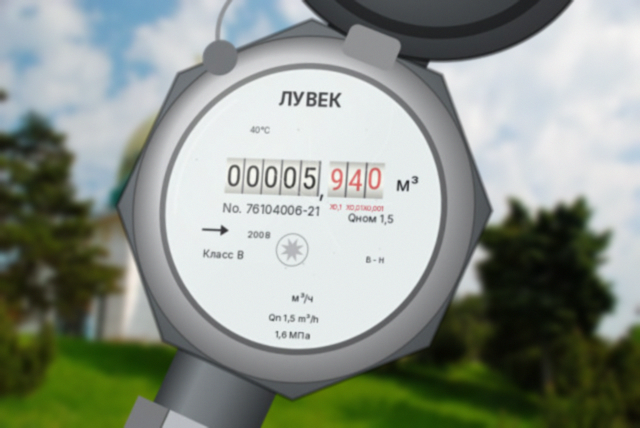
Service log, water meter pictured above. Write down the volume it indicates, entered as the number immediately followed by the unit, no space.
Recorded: 5.940m³
